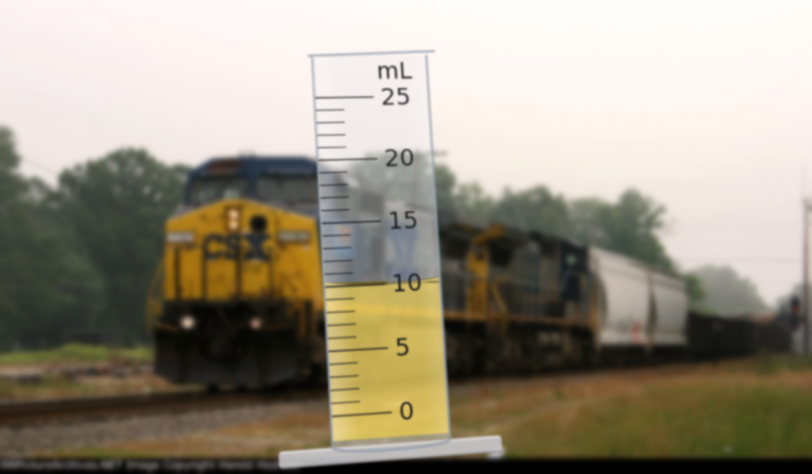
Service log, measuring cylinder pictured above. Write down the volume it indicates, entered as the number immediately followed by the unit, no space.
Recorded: 10mL
